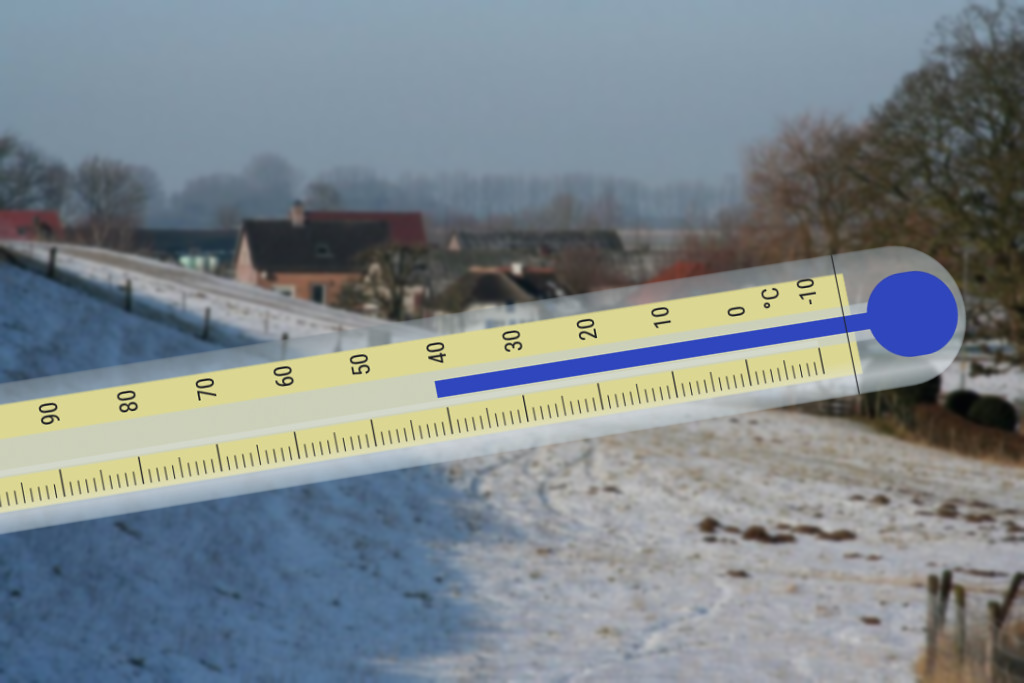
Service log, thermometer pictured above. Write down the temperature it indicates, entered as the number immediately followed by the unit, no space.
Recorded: 41°C
